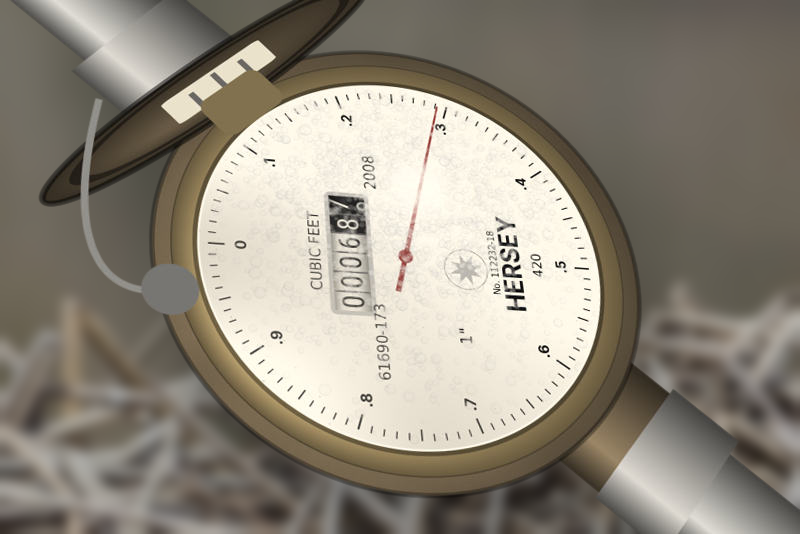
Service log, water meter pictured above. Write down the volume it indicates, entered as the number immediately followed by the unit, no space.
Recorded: 687.29ft³
